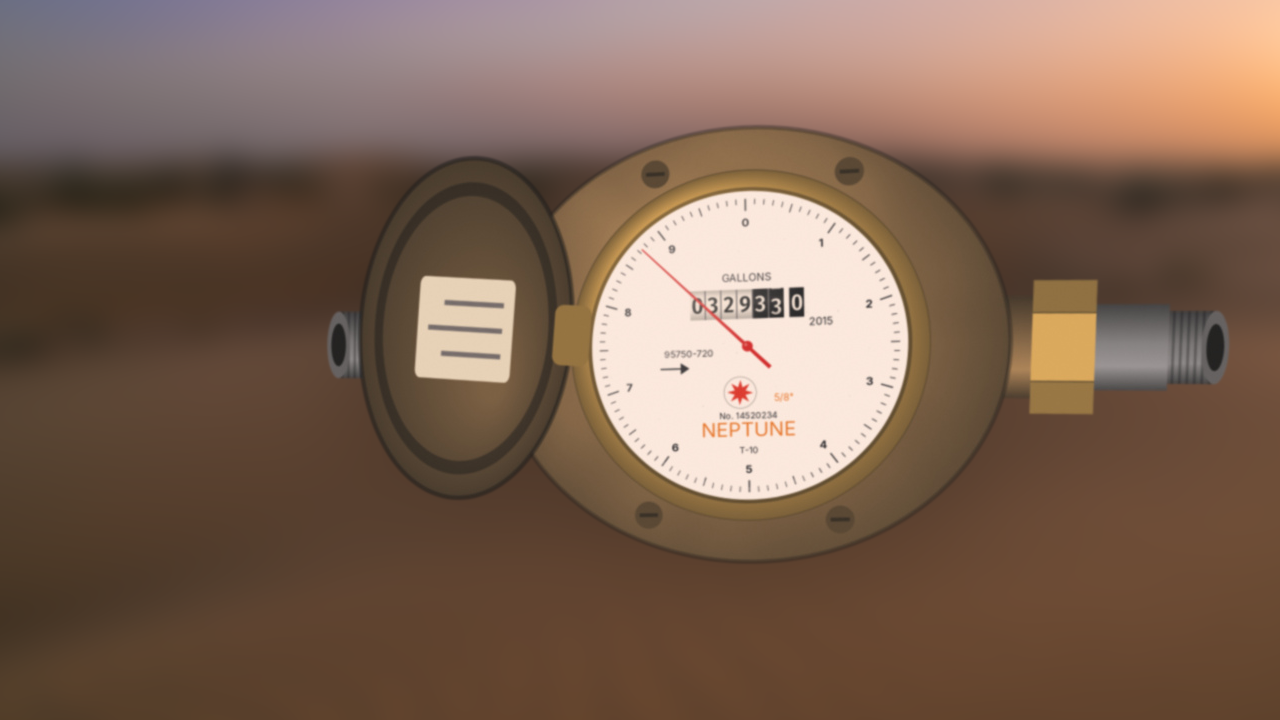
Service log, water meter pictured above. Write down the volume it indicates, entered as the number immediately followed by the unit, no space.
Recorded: 329328.7gal
